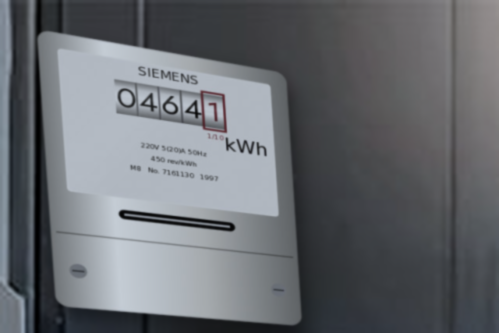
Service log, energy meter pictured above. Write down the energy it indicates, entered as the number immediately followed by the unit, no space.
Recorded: 464.1kWh
